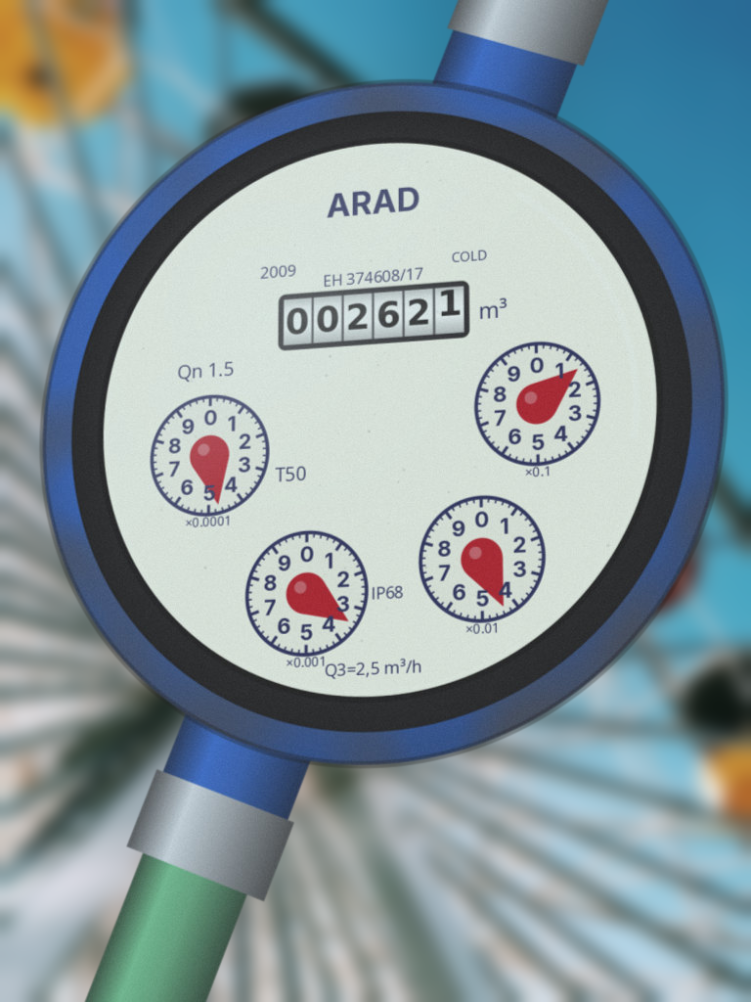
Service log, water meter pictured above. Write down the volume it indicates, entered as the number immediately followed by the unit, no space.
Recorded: 2621.1434m³
